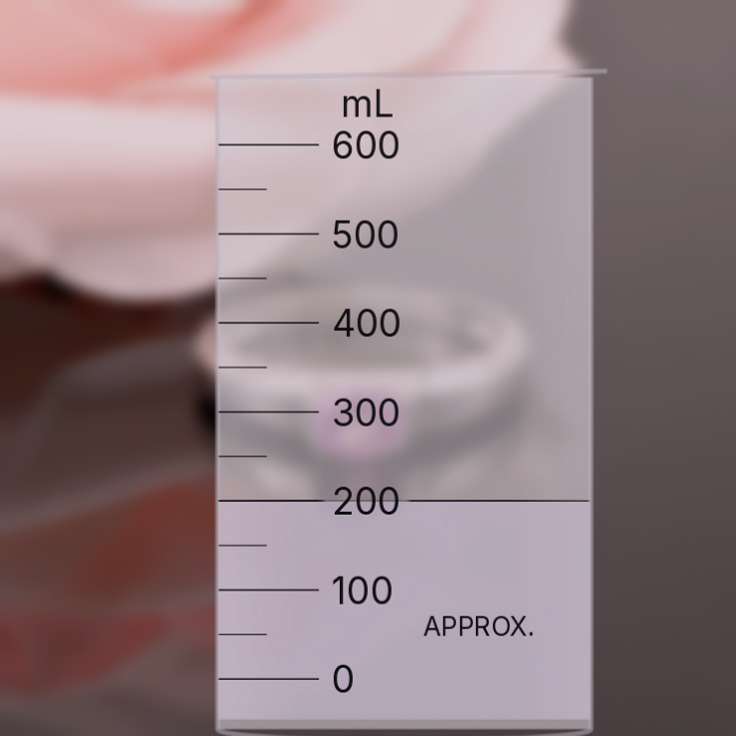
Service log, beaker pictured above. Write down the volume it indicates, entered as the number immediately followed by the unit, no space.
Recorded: 200mL
